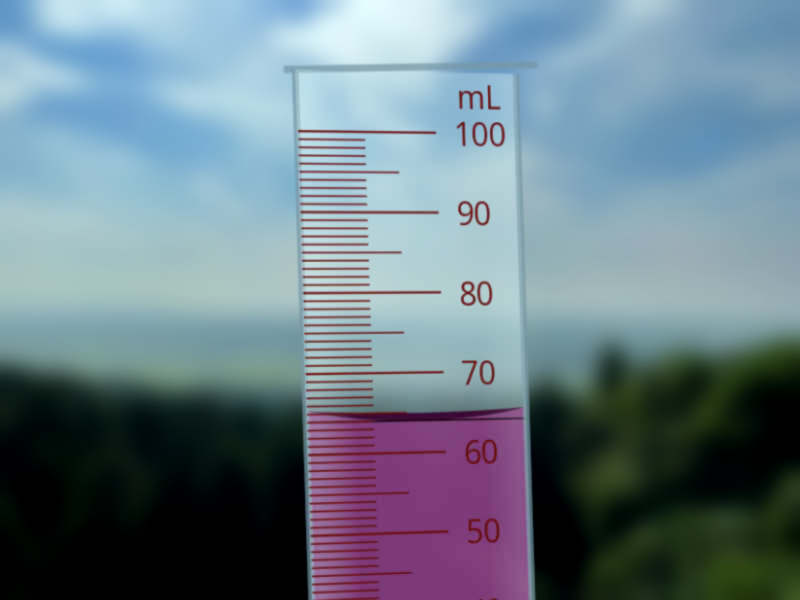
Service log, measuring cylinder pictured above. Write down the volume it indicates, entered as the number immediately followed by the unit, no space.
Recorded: 64mL
